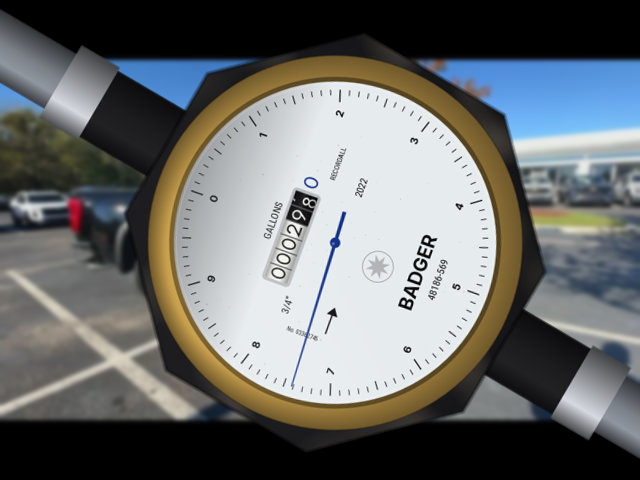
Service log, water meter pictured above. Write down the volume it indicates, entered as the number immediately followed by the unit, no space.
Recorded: 2977.4gal
